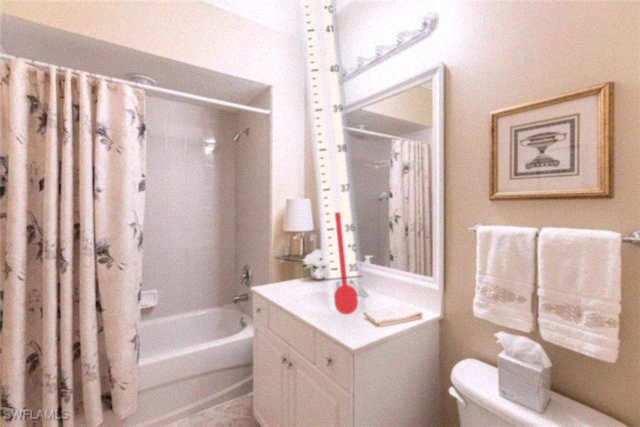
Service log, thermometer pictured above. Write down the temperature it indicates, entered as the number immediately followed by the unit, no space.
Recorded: 36.4°C
